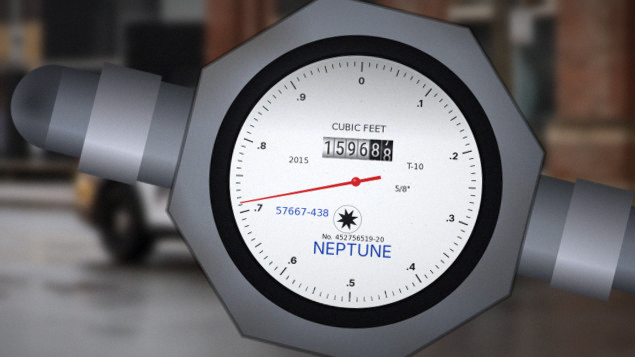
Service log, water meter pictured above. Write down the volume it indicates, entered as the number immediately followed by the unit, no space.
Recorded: 159687.71ft³
